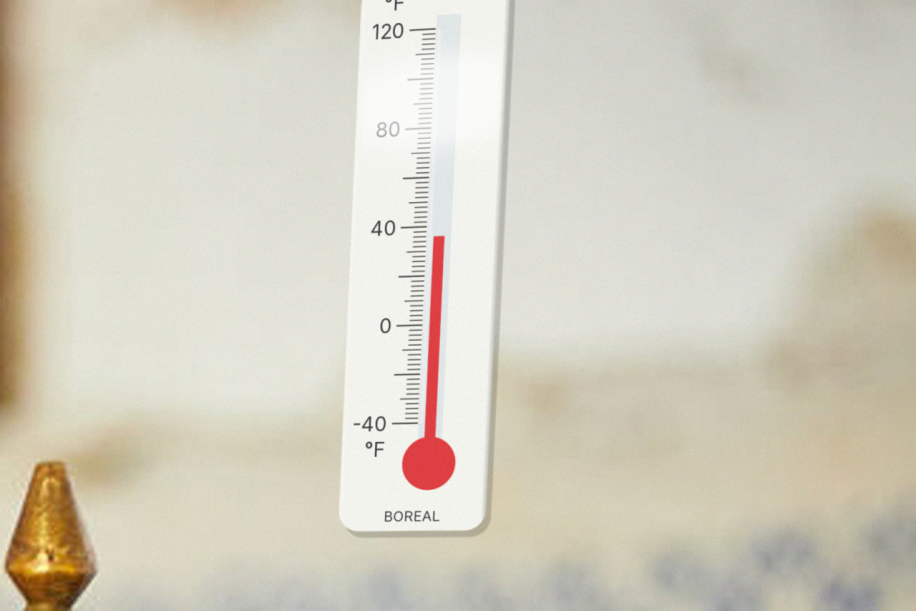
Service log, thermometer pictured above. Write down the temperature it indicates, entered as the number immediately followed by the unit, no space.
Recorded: 36°F
